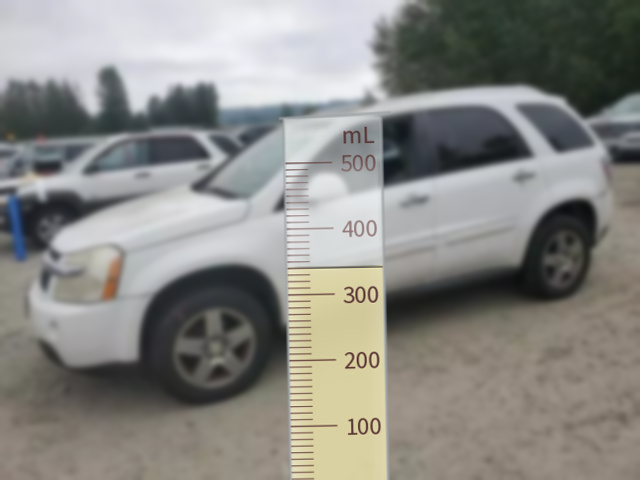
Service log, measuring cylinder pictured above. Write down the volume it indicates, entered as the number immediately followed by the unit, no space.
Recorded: 340mL
